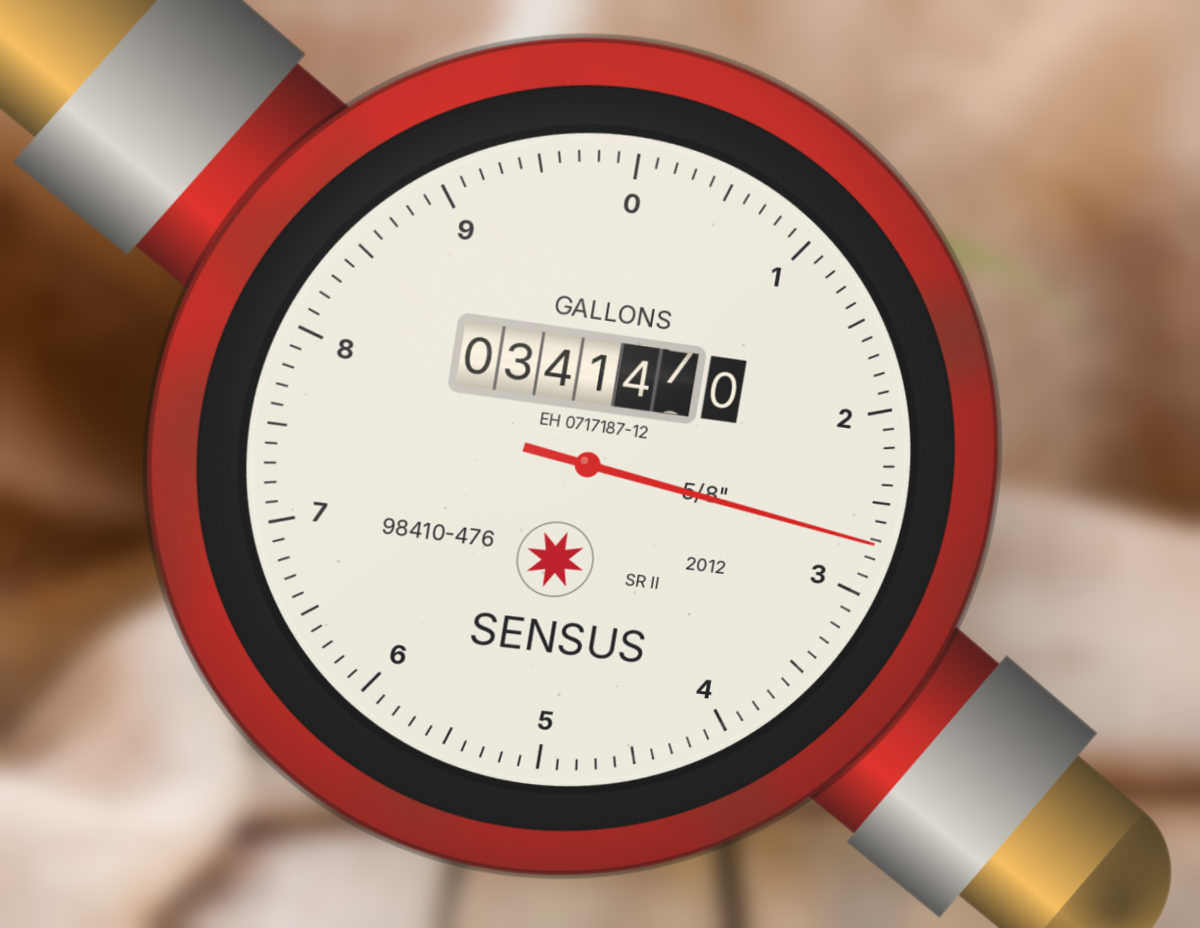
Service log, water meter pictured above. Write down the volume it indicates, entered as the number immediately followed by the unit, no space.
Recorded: 341472.7gal
